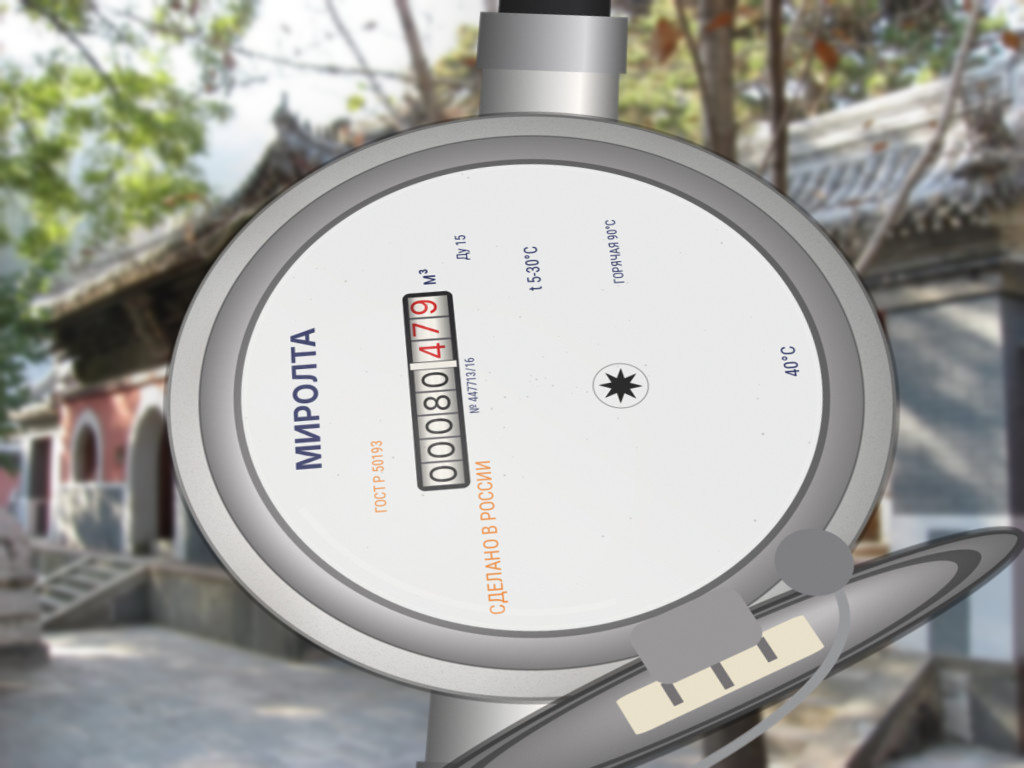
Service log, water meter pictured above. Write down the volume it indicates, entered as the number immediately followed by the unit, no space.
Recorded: 80.479m³
